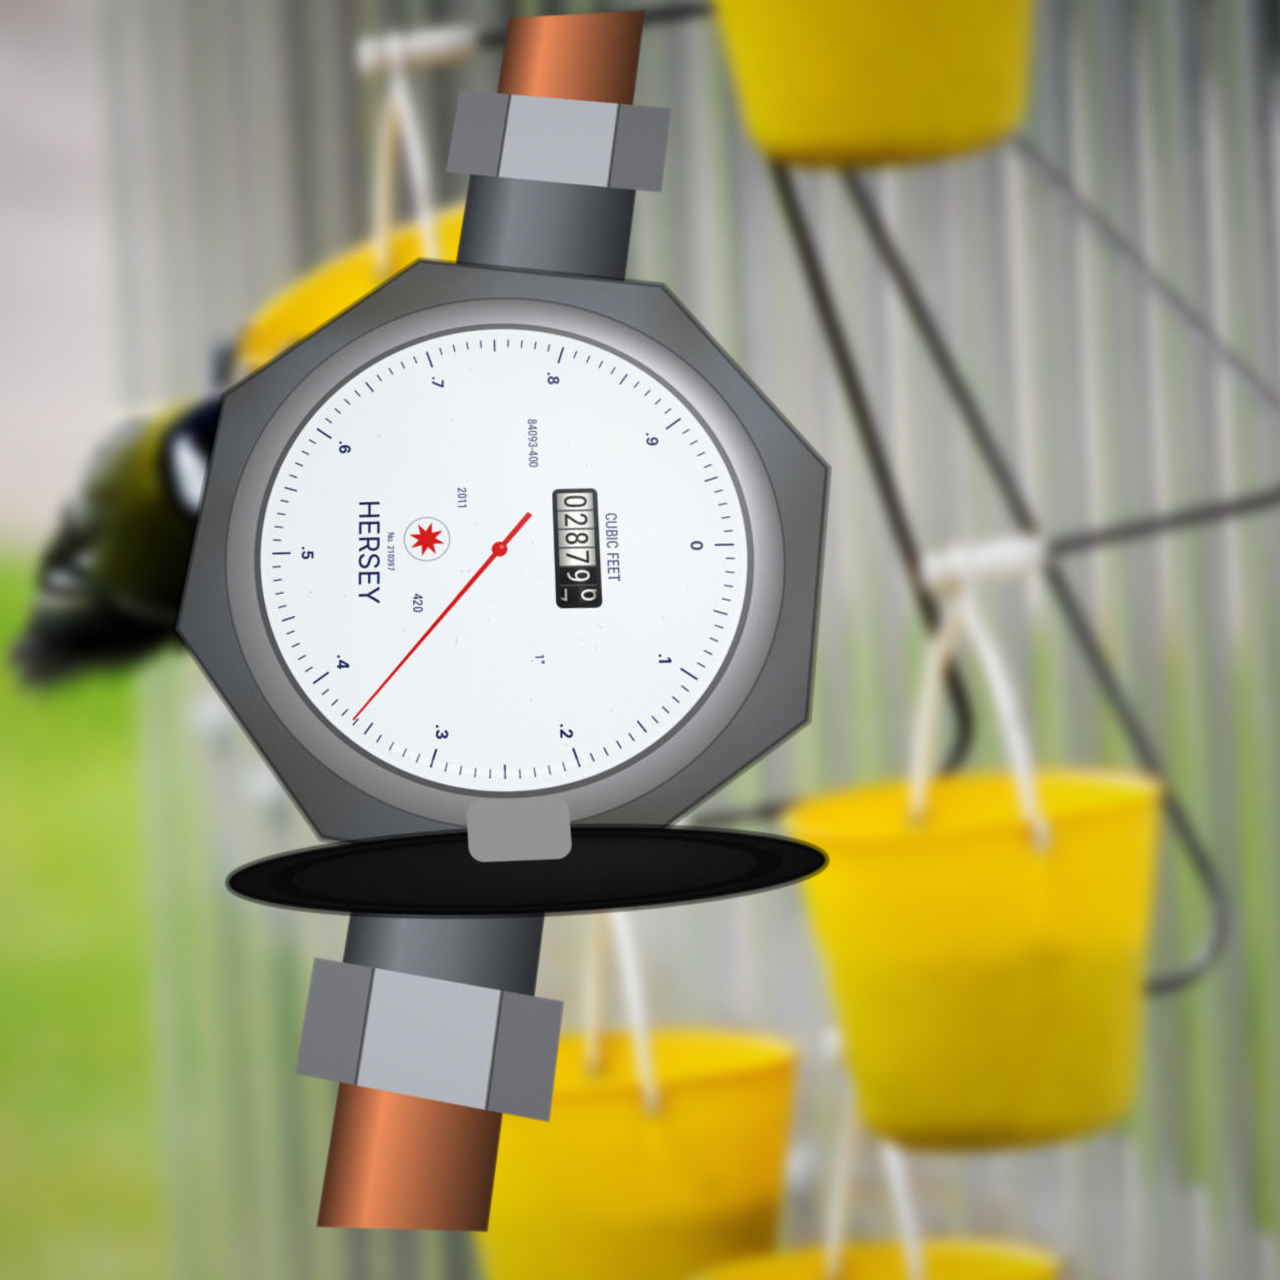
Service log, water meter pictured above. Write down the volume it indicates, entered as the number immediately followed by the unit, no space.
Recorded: 28796.36ft³
